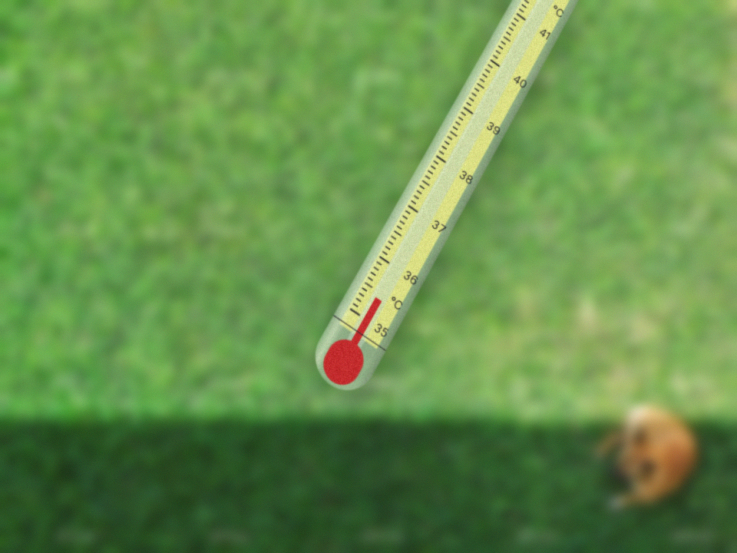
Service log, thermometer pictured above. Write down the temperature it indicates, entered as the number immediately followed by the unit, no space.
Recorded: 35.4°C
